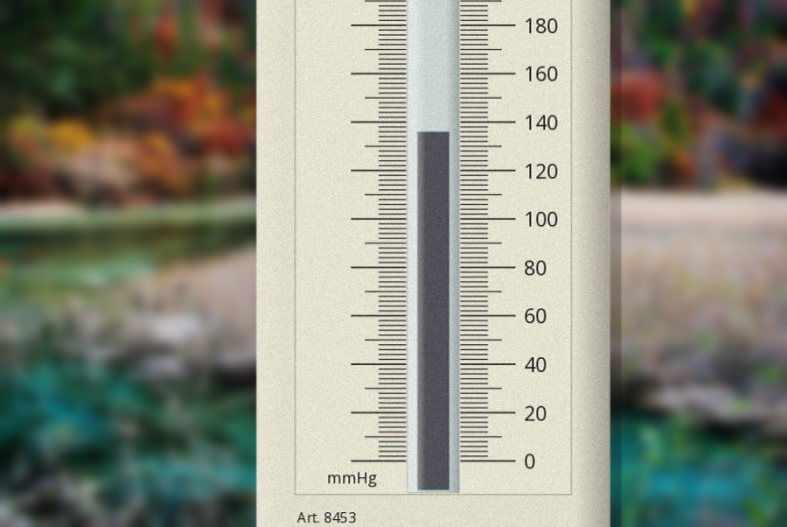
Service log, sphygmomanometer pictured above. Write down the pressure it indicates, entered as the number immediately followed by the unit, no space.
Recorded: 136mmHg
